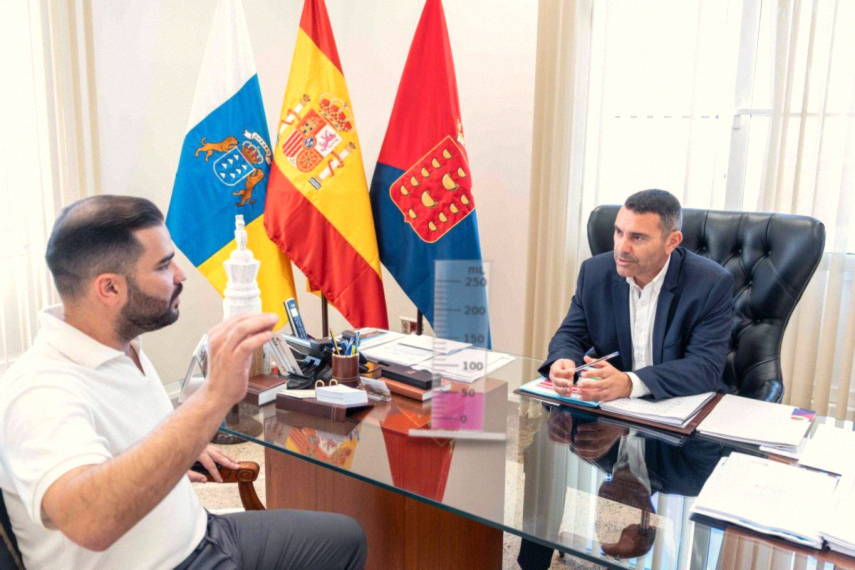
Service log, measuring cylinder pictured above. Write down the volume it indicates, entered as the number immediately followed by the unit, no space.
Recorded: 50mL
